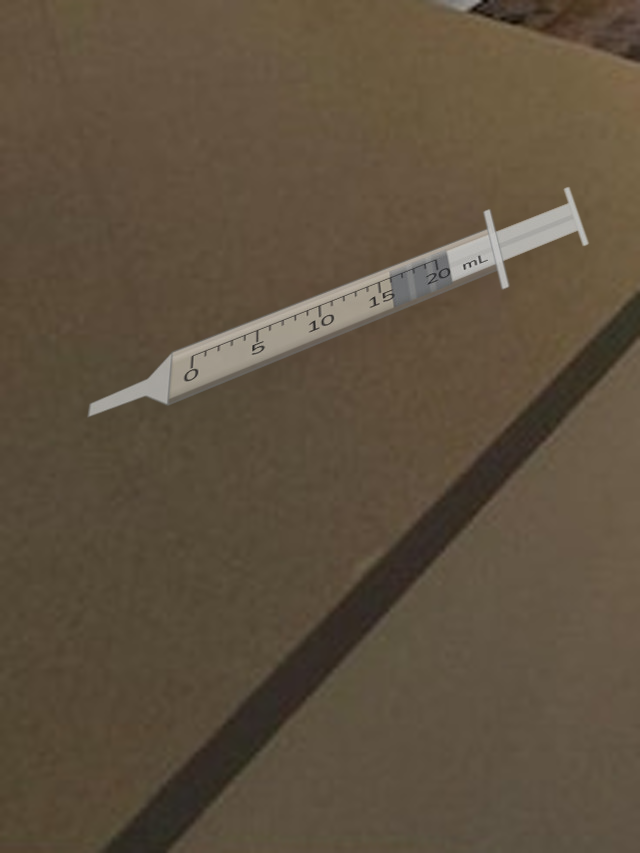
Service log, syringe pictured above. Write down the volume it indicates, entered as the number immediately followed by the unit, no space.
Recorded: 16mL
